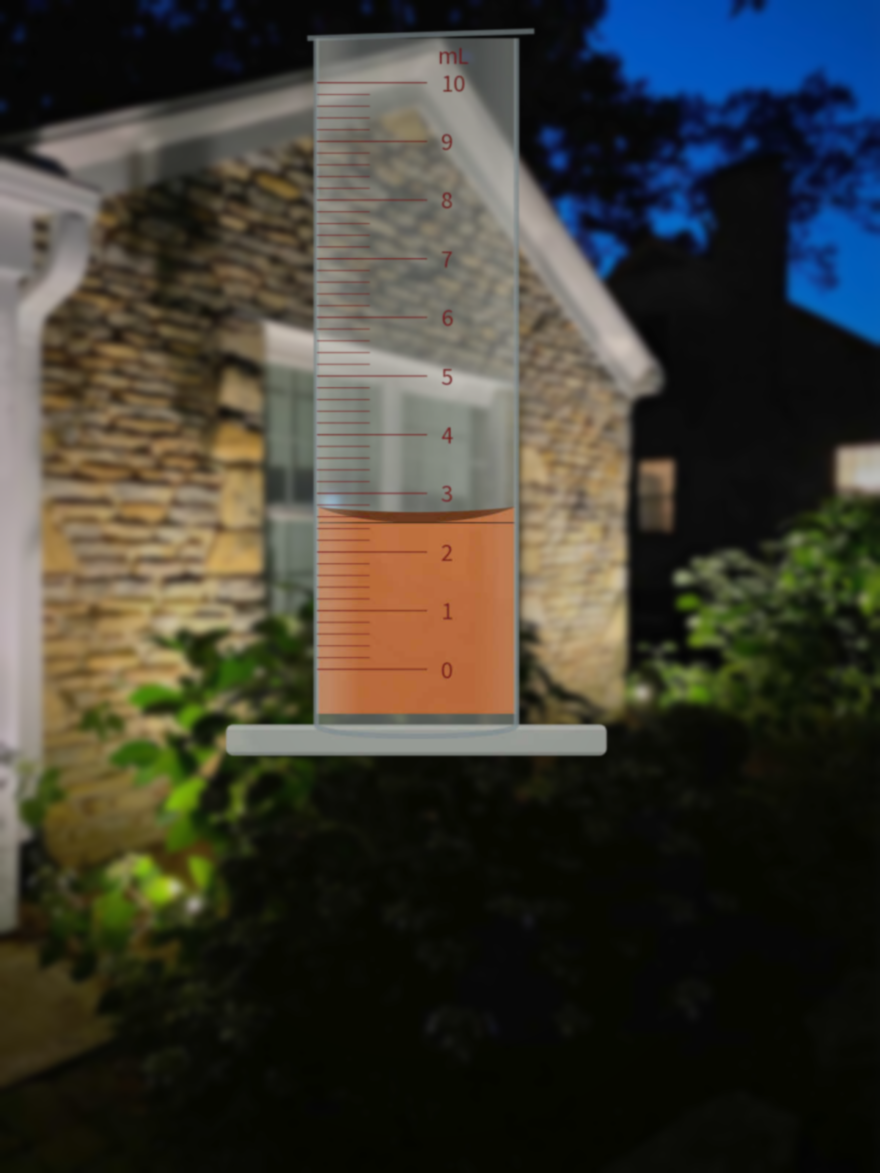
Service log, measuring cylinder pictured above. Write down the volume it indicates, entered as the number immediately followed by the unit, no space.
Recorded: 2.5mL
